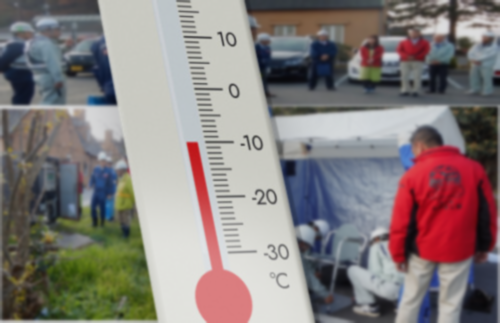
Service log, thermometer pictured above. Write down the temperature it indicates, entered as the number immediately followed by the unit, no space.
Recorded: -10°C
